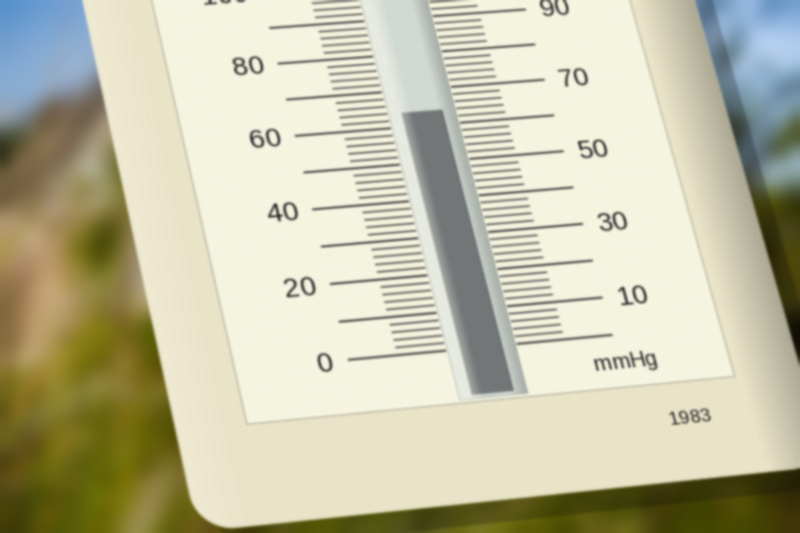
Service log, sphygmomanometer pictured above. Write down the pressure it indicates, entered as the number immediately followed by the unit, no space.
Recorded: 64mmHg
